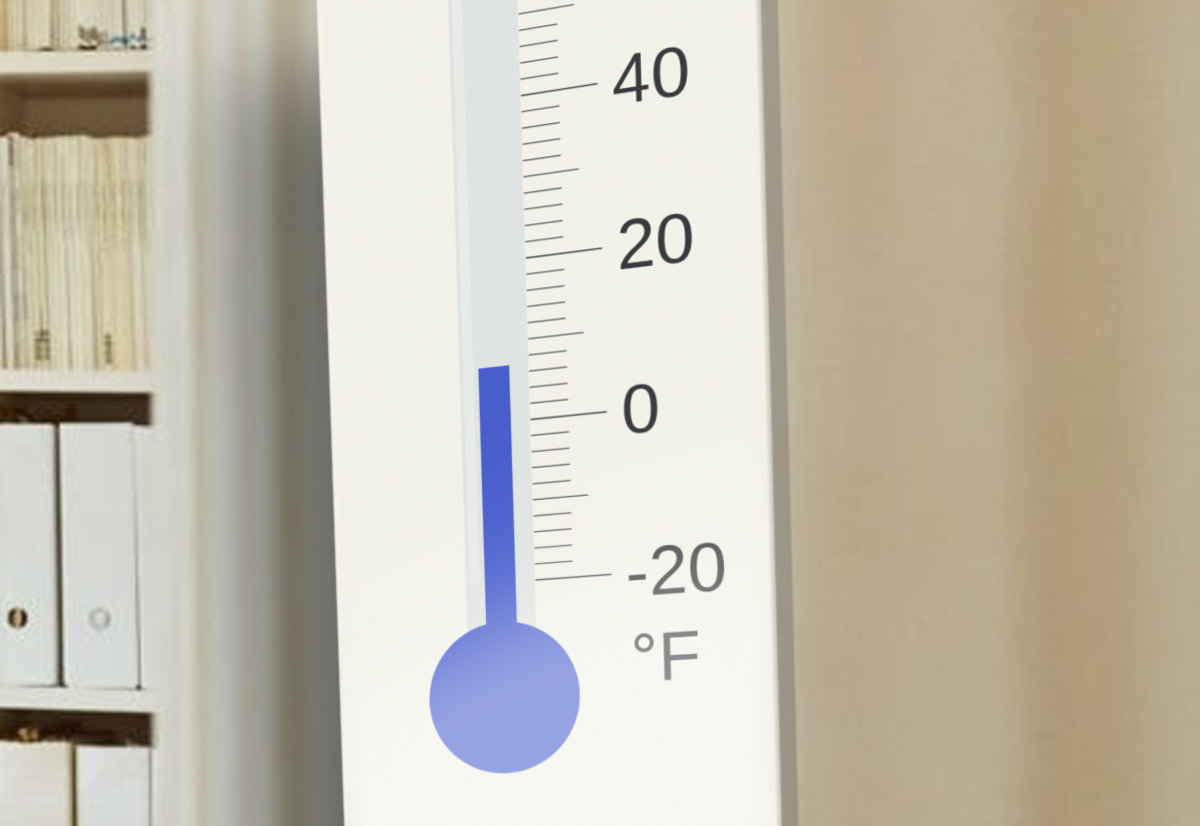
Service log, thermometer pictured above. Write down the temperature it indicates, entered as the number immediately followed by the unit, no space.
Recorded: 7°F
